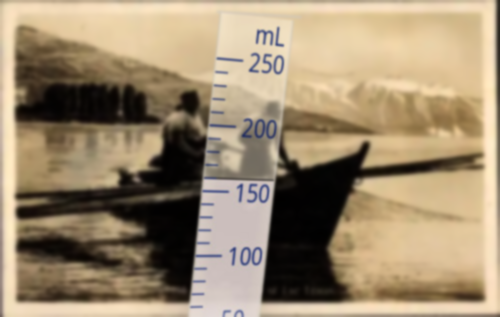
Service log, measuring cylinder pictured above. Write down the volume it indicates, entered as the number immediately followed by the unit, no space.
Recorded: 160mL
